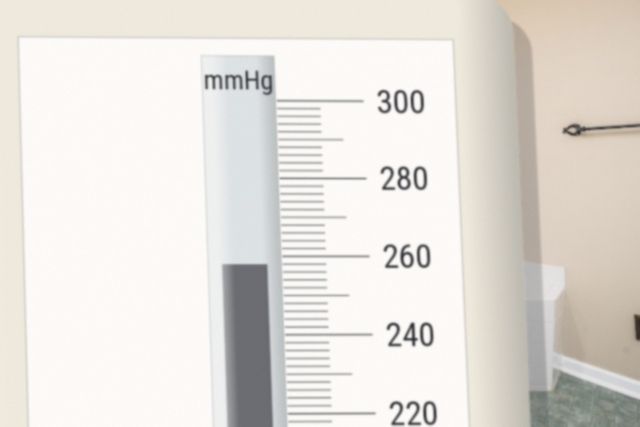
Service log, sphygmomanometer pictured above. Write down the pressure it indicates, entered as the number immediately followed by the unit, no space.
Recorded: 258mmHg
